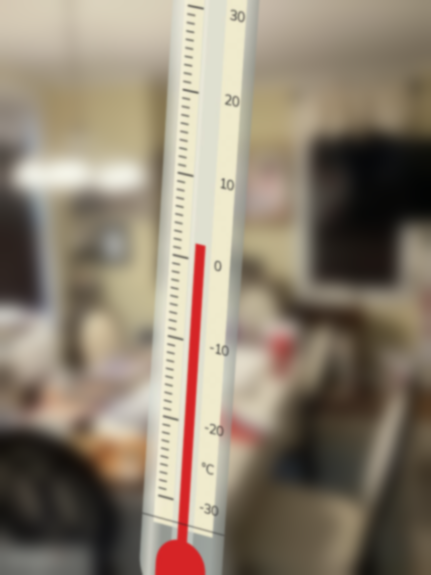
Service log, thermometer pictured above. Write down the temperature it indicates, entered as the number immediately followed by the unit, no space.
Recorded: 2°C
